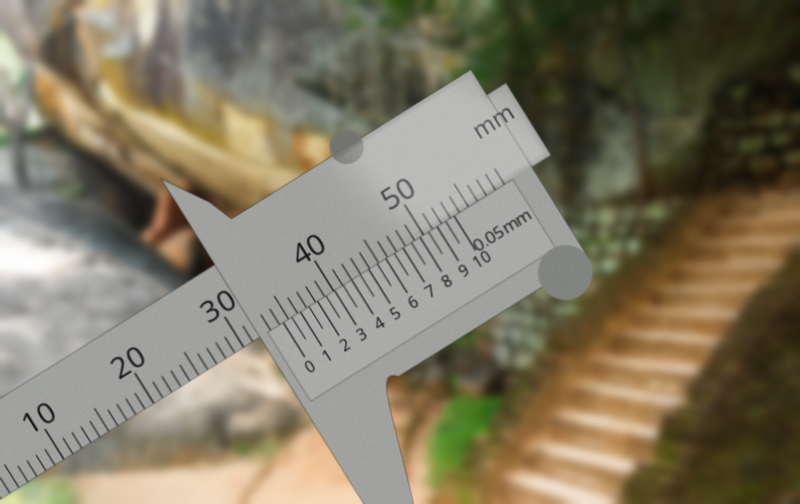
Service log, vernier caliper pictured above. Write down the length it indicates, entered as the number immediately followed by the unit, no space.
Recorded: 34.4mm
